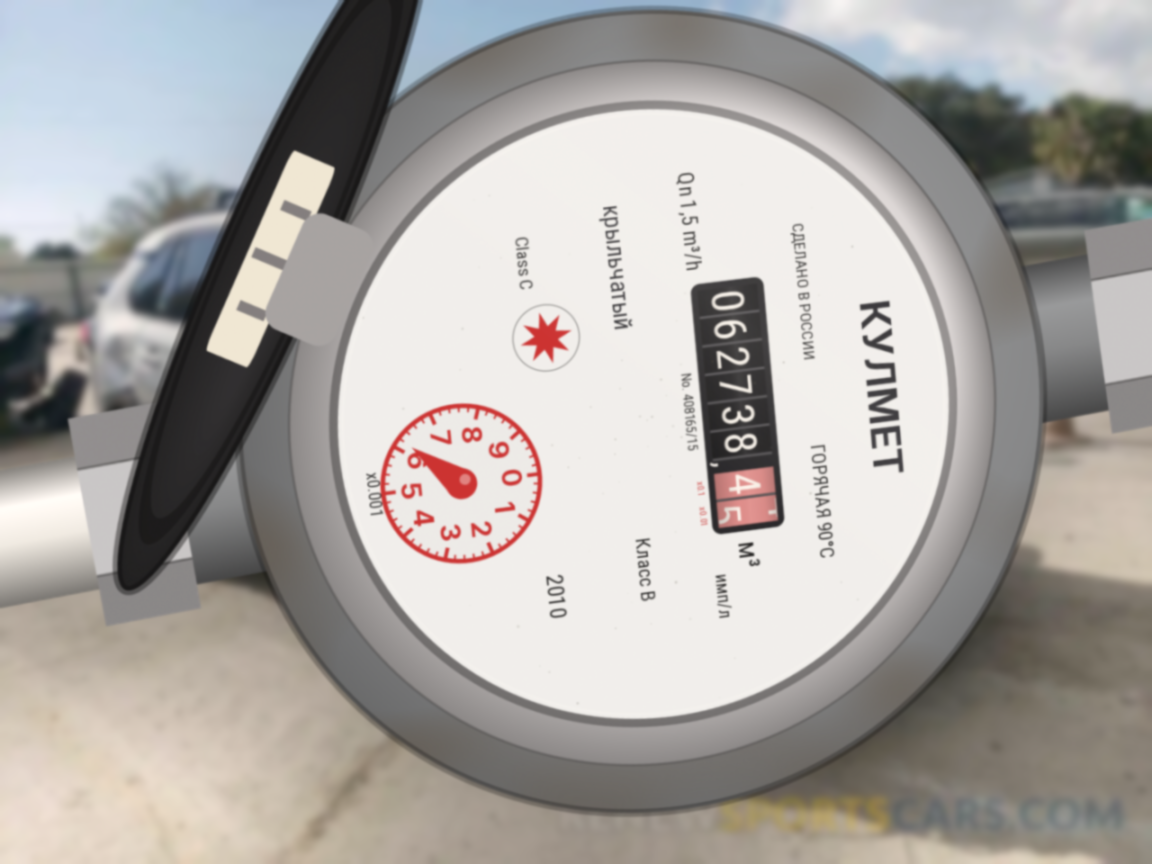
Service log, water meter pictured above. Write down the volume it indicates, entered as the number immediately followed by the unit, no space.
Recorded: 62738.446m³
